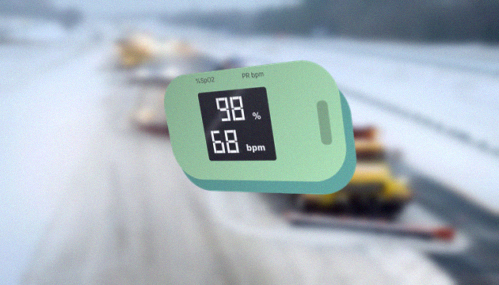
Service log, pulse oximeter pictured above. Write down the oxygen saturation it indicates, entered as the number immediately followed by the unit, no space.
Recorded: 98%
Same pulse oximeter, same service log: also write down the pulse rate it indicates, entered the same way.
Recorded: 68bpm
